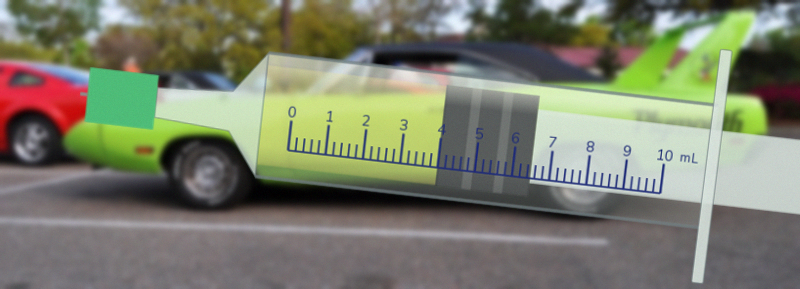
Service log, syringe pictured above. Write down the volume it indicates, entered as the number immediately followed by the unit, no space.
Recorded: 4mL
